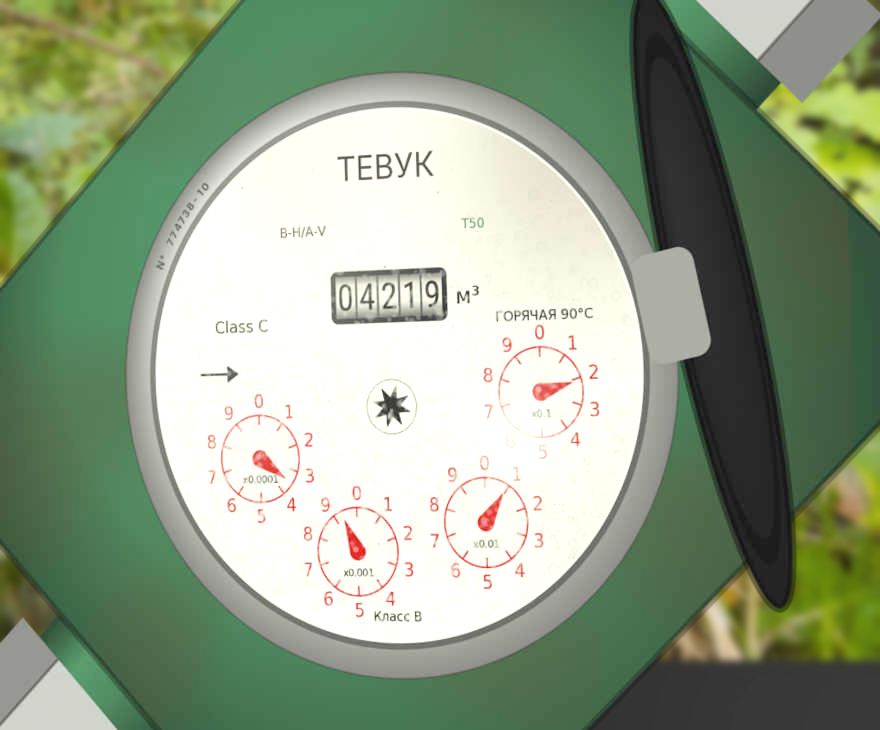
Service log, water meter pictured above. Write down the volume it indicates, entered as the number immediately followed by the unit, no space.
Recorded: 4219.2093m³
